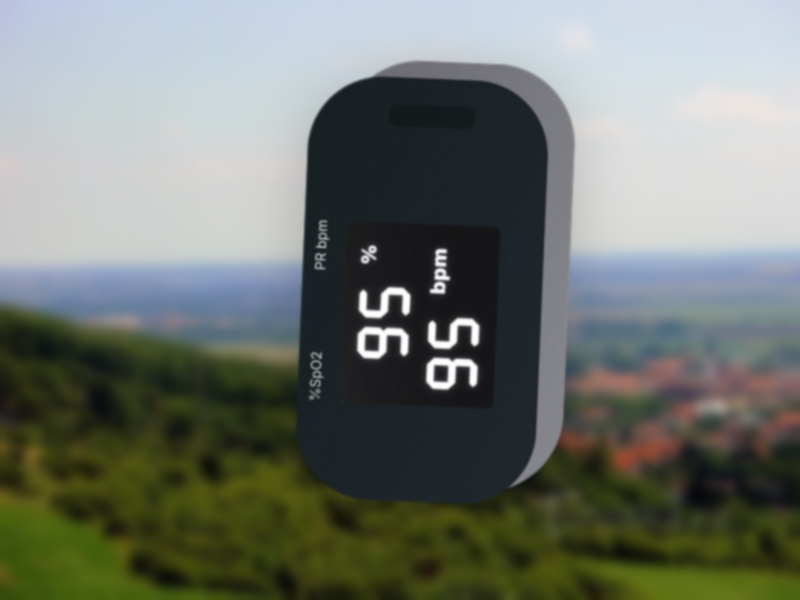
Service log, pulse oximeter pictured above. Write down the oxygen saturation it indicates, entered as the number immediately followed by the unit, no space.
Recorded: 95%
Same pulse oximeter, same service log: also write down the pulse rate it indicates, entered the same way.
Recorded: 95bpm
